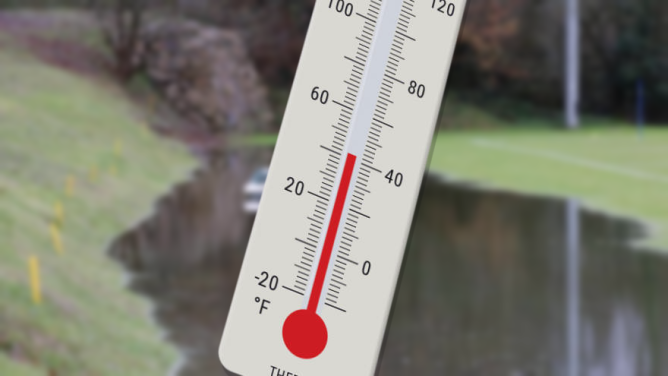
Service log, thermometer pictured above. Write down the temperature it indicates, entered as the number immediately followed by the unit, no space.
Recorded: 42°F
